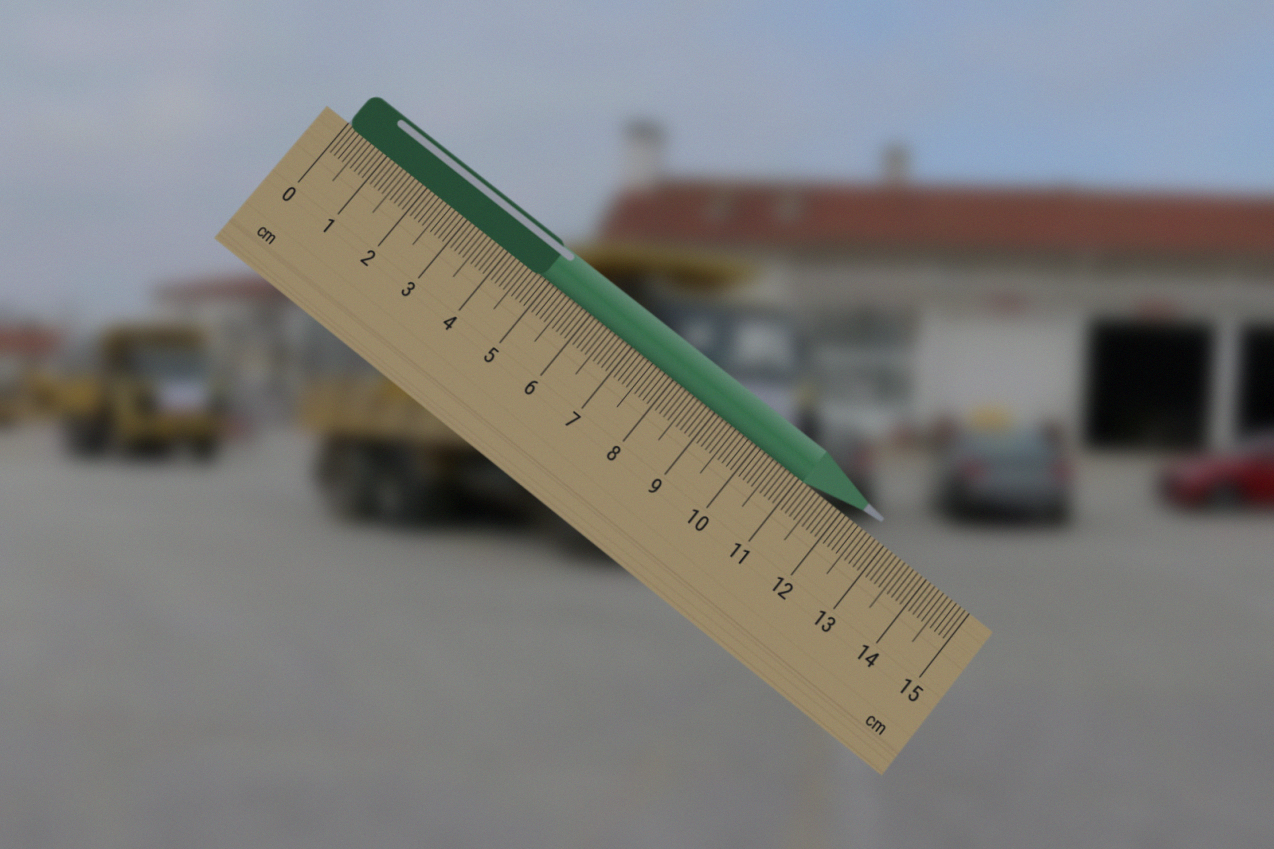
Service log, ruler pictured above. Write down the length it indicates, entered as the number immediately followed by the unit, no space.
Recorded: 12.7cm
